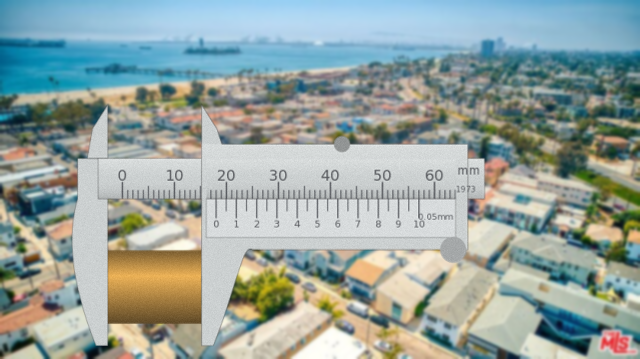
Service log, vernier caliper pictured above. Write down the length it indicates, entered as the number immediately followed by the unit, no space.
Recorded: 18.0mm
